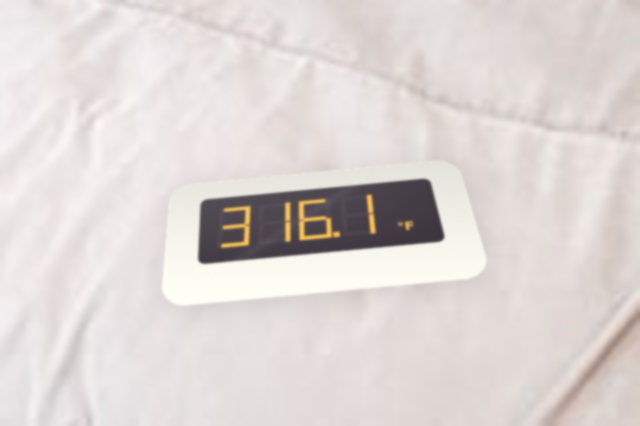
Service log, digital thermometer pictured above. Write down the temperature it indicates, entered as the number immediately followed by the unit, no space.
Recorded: 316.1°F
